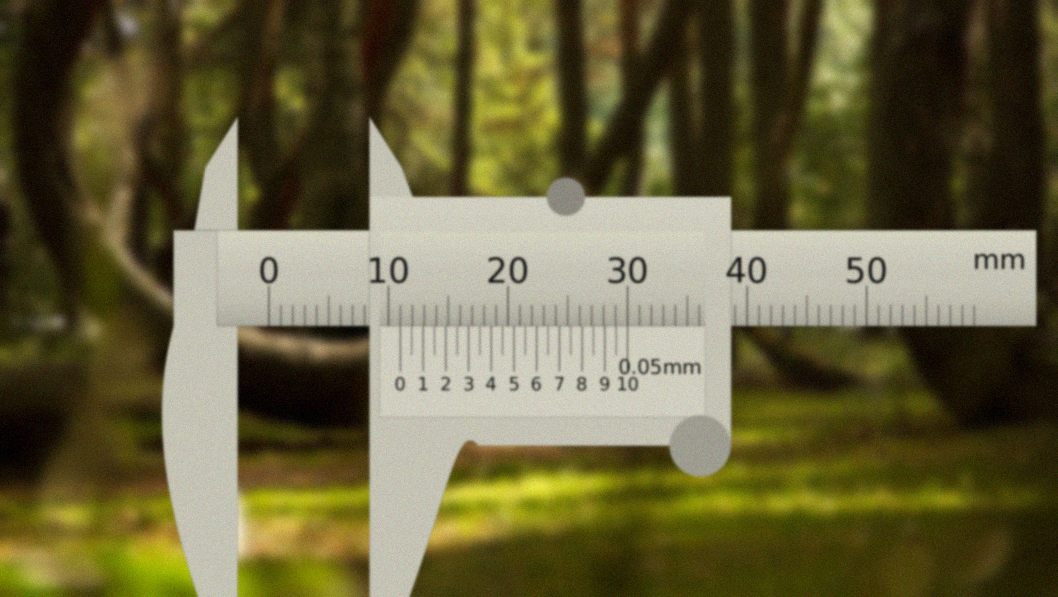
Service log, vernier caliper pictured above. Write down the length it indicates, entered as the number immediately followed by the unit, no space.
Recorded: 11.0mm
